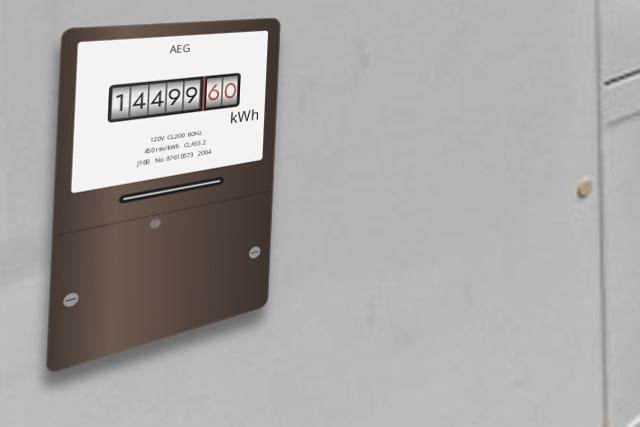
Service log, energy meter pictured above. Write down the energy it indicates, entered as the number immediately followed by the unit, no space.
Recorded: 14499.60kWh
